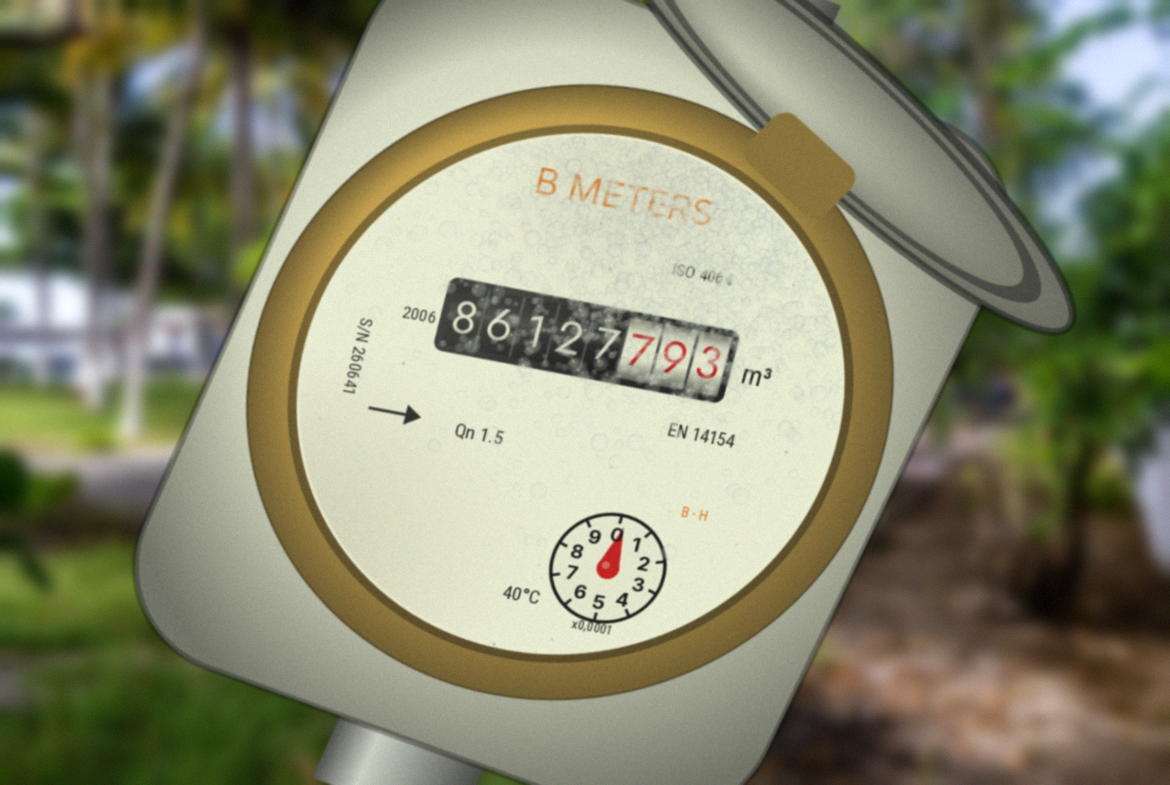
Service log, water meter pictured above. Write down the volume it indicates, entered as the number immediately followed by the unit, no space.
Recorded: 86127.7930m³
